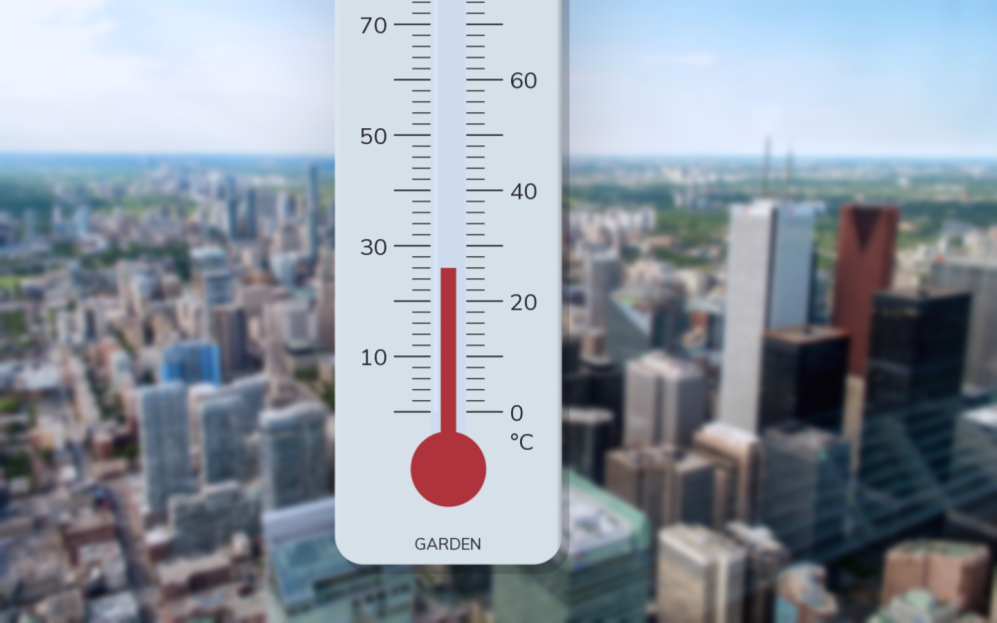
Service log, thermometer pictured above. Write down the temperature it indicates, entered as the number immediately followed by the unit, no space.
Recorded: 26°C
